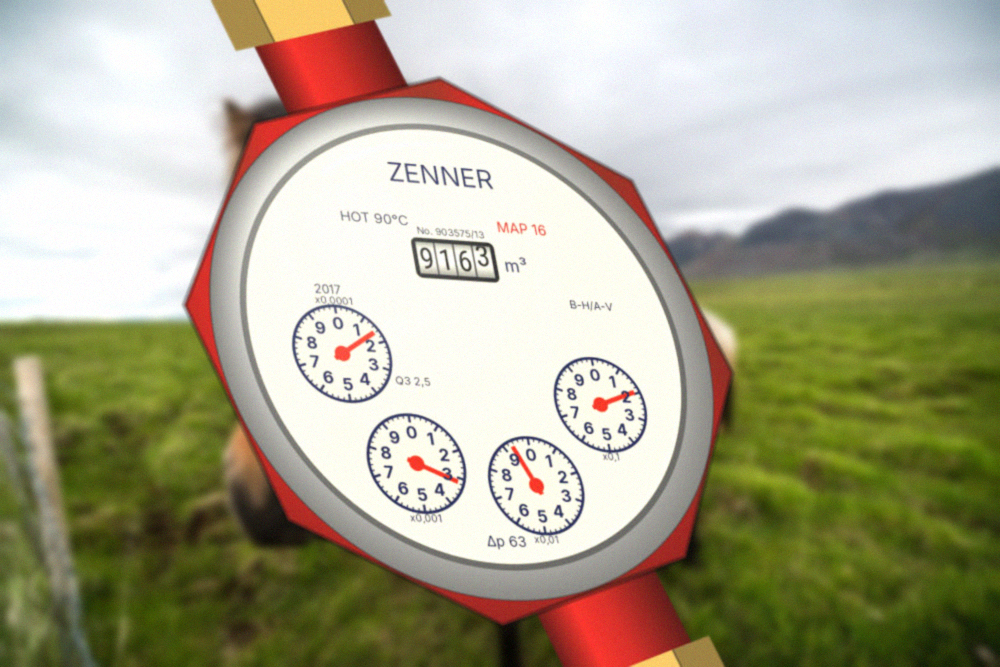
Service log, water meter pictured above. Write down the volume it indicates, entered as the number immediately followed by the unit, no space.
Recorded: 9163.1931m³
